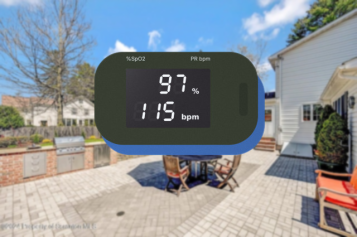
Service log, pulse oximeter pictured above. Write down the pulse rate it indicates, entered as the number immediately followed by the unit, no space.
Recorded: 115bpm
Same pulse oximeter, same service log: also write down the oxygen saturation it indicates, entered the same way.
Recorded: 97%
